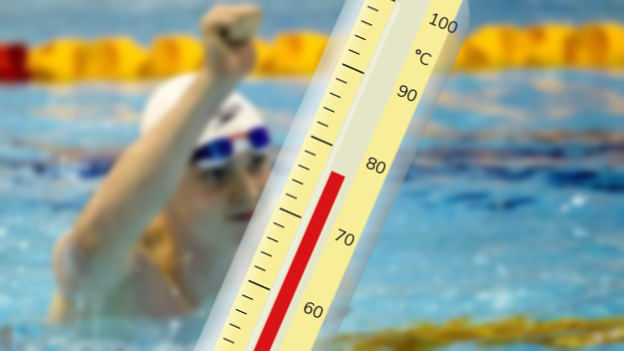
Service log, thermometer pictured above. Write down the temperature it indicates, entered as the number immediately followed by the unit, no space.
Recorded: 77°C
